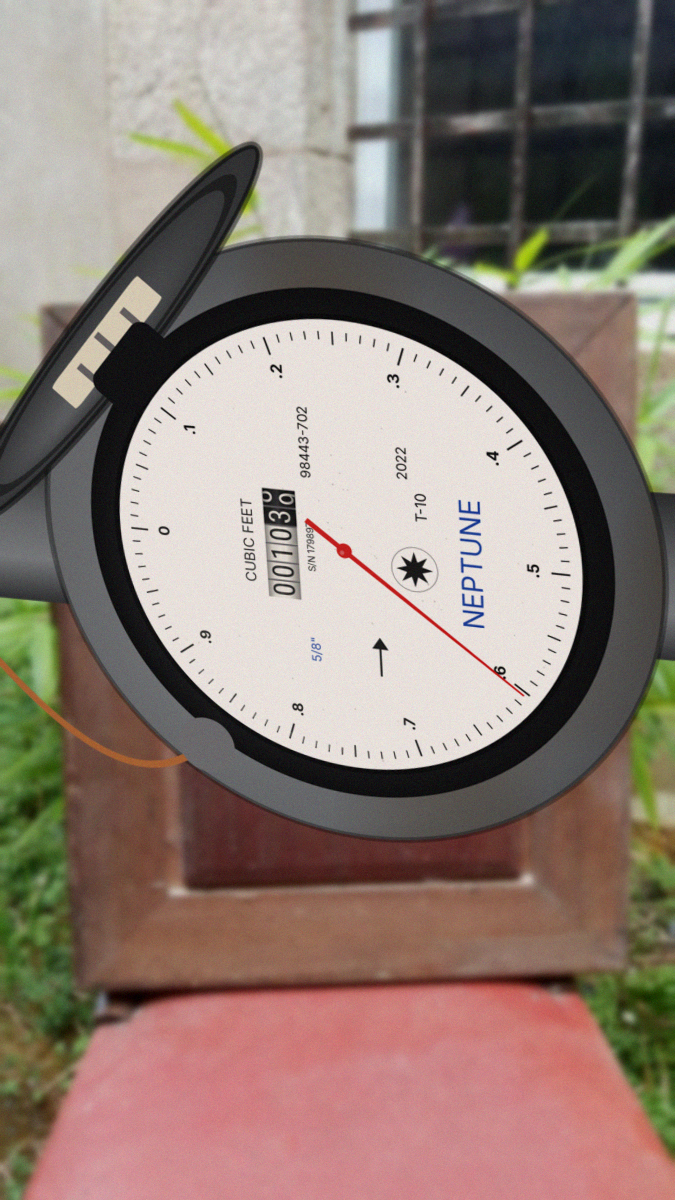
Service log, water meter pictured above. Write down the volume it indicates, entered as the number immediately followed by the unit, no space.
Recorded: 1038.60ft³
